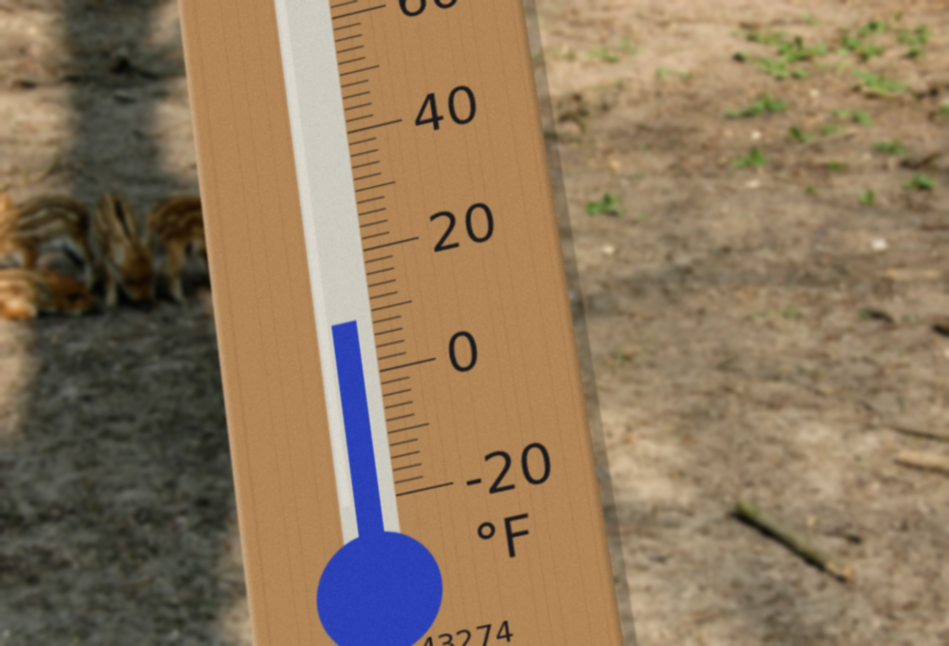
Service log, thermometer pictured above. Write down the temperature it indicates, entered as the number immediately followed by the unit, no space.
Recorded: 9°F
